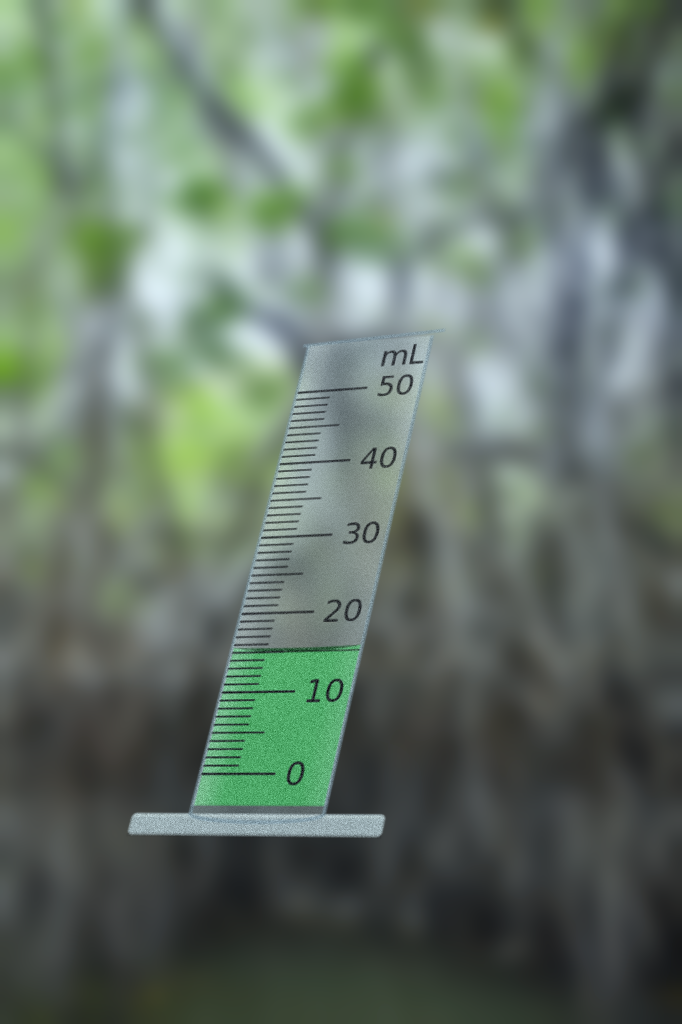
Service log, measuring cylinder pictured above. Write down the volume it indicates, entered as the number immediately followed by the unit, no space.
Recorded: 15mL
